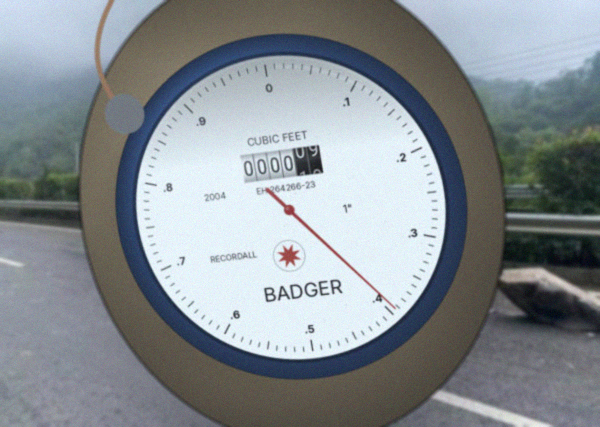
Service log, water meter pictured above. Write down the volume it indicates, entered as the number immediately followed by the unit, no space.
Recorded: 9.39ft³
